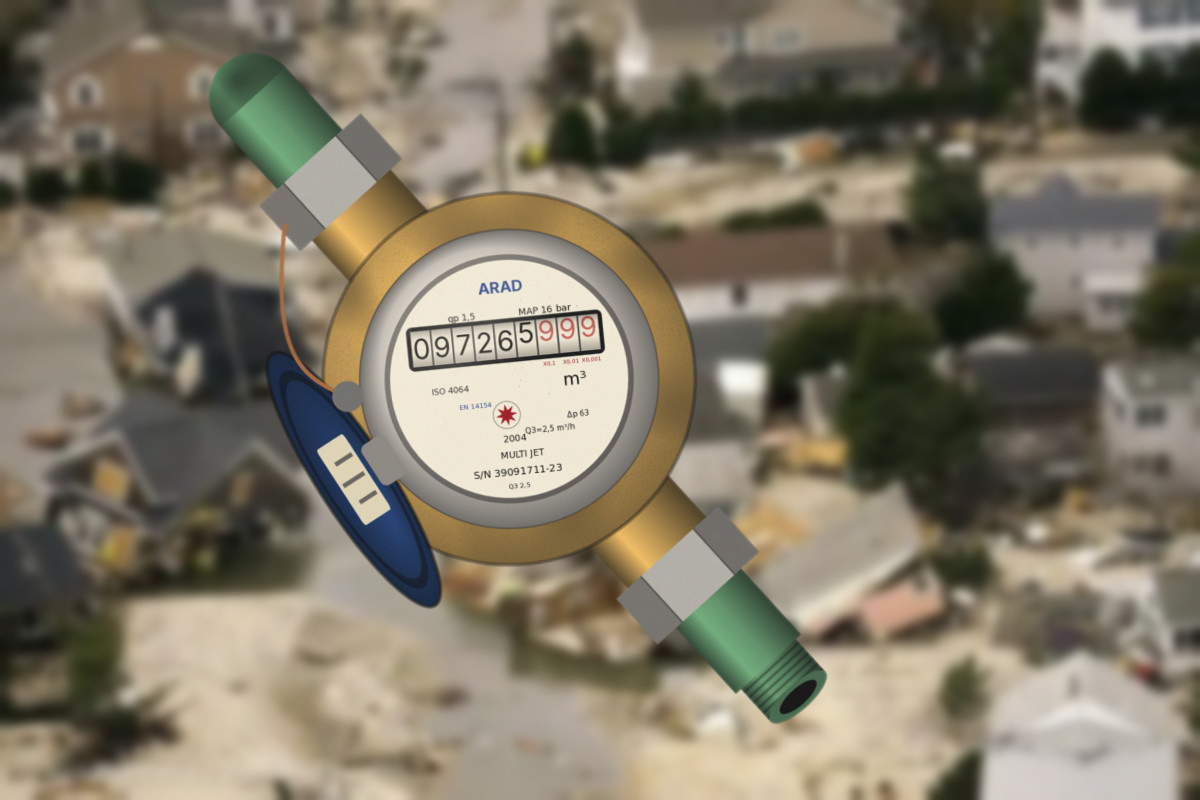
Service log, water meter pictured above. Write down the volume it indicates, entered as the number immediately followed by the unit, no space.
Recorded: 97265.999m³
